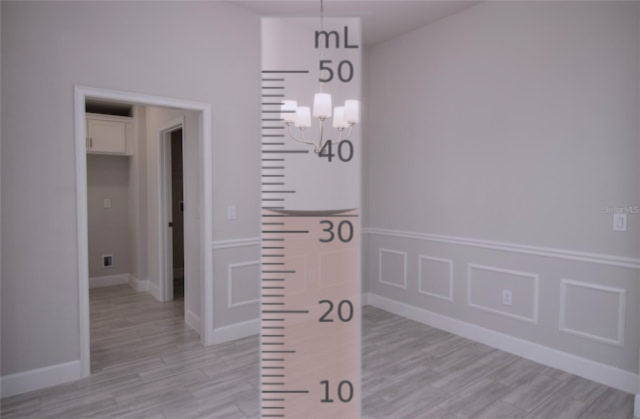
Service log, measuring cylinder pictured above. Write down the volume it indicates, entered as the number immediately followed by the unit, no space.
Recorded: 32mL
